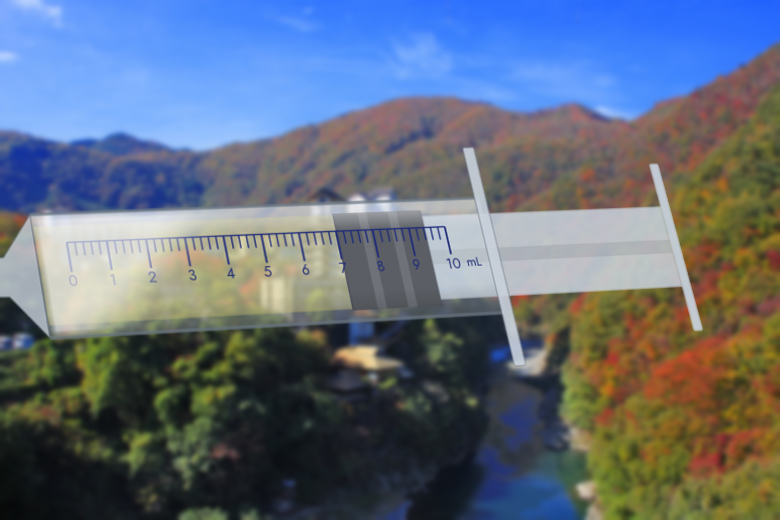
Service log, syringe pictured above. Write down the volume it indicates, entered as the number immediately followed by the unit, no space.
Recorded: 7mL
